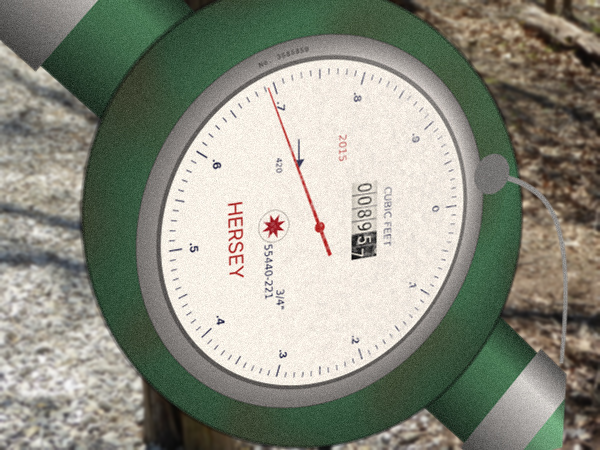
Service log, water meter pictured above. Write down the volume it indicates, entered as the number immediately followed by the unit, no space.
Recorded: 8956.69ft³
